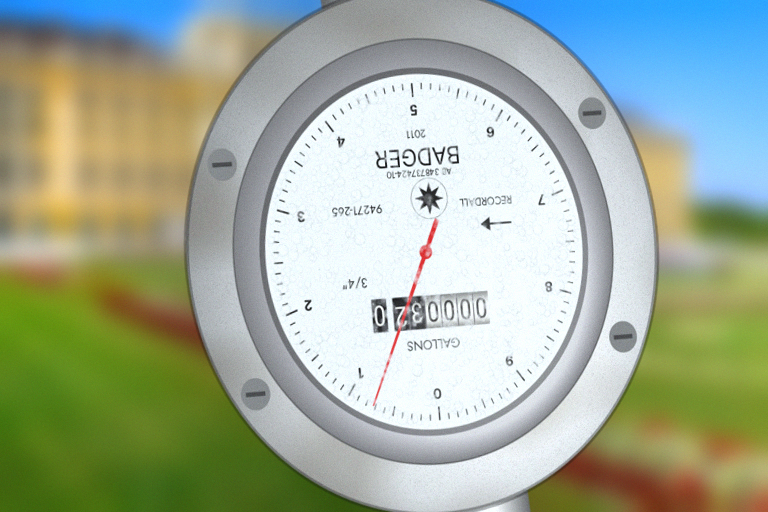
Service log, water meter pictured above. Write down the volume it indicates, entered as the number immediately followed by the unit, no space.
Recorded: 320.7gal
